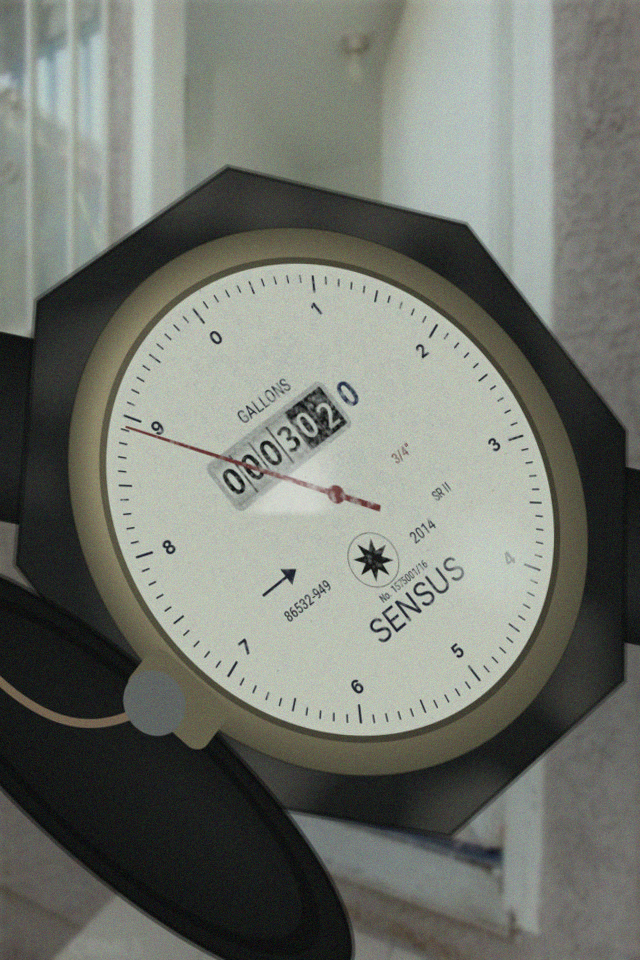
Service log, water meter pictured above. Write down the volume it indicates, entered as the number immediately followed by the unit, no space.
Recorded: 3018.9gal
